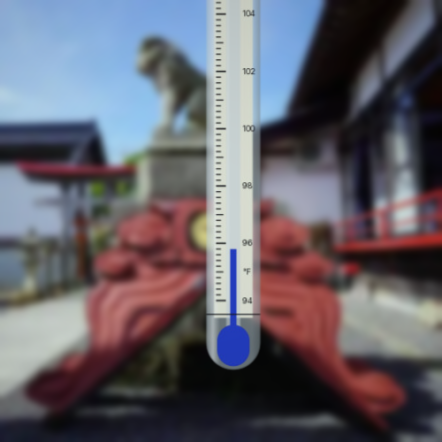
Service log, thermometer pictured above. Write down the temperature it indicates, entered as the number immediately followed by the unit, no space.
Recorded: 95.8°F
